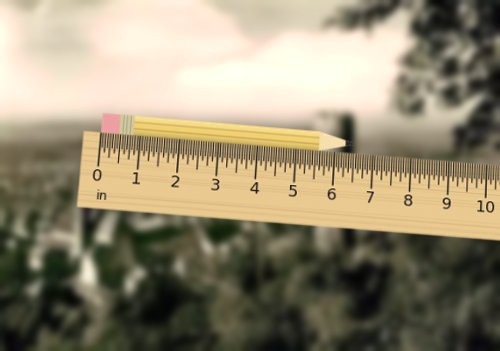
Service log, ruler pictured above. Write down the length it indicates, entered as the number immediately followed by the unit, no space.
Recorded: 6.5in
